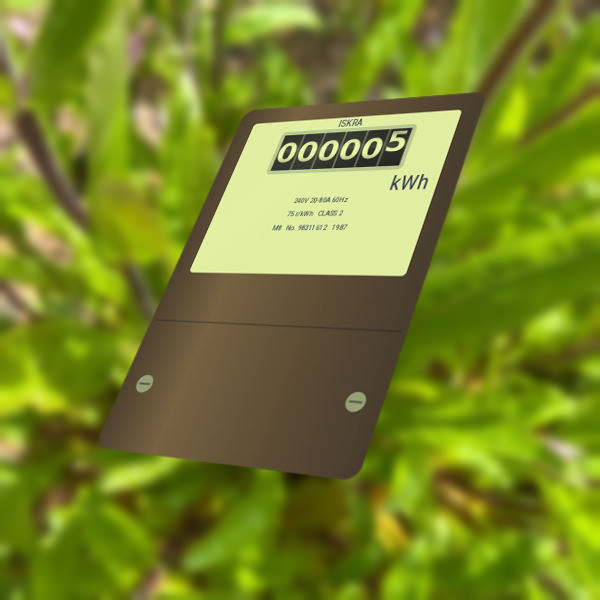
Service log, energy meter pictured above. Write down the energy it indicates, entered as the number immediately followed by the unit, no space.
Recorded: 5kWh
